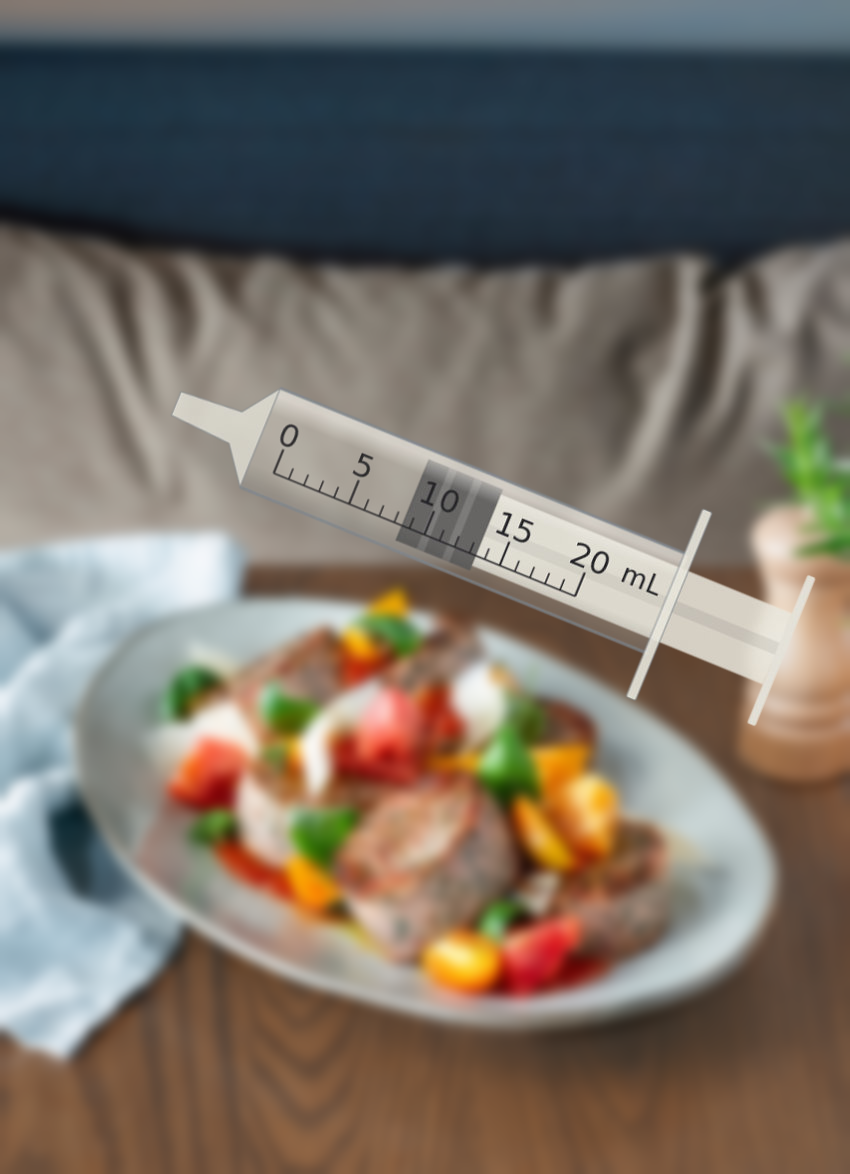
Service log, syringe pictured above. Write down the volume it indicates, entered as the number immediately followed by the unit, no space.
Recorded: 8.5mL
